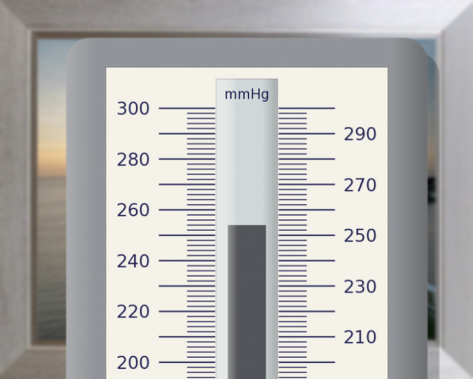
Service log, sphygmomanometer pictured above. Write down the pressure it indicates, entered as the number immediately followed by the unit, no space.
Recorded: 254mmHg
